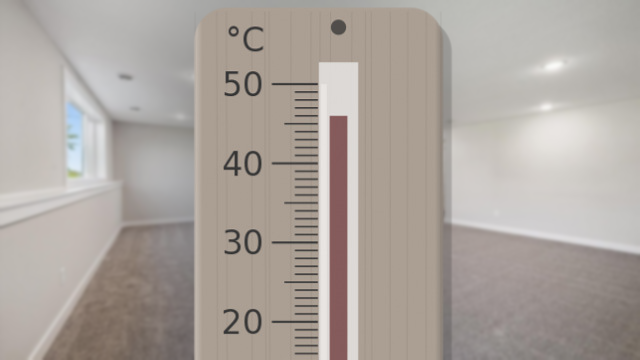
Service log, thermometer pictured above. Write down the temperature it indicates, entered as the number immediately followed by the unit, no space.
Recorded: 46°C
